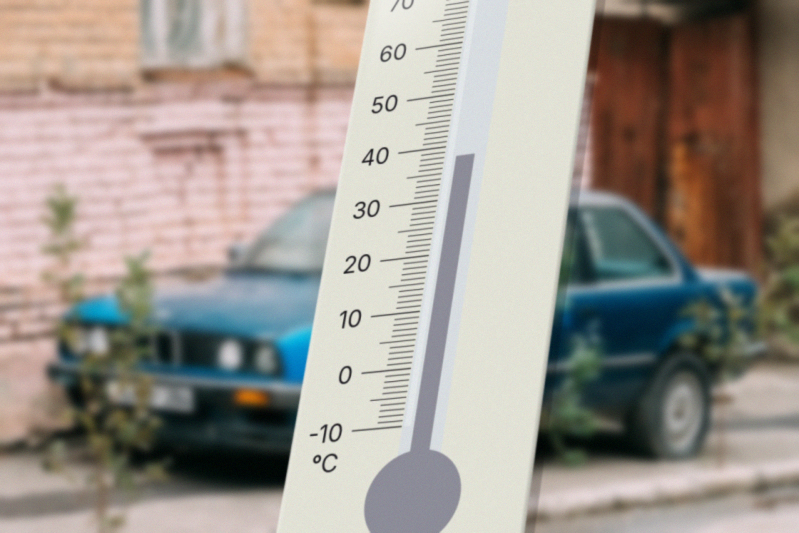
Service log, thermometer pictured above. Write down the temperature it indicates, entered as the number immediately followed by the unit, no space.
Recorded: 38°C
